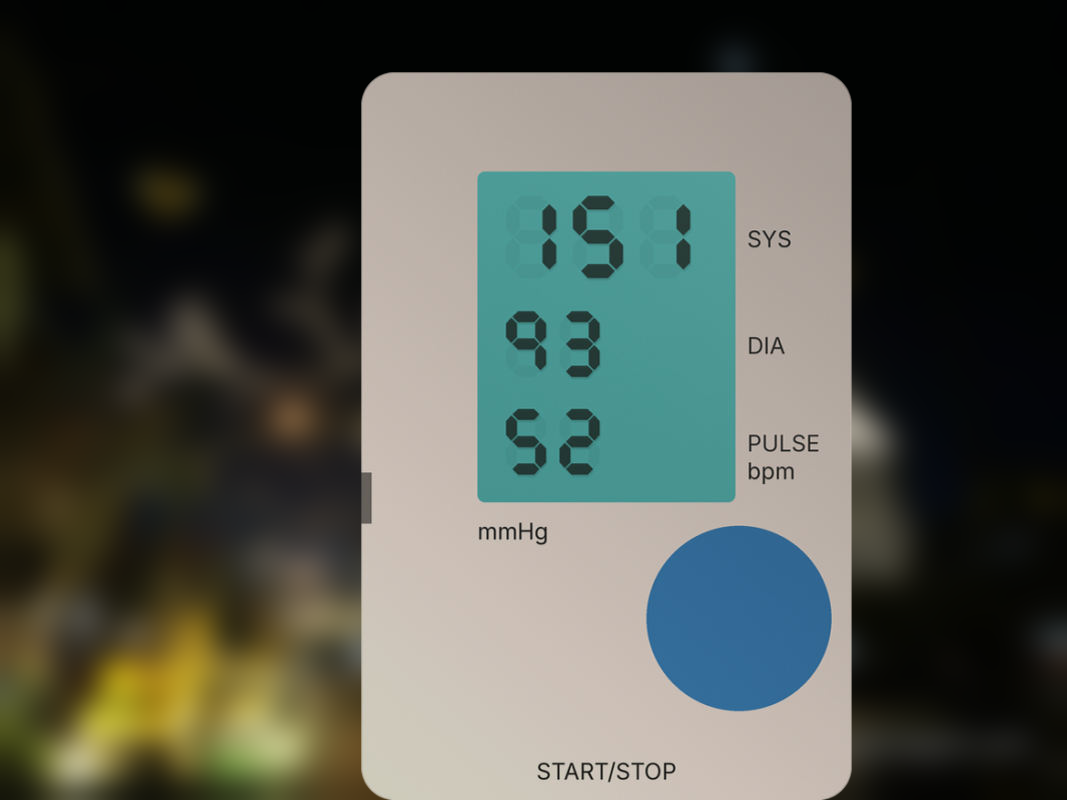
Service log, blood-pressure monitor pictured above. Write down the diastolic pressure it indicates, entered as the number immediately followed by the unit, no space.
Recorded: 93mmHg
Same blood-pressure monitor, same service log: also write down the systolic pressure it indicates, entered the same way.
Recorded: 151mmHg
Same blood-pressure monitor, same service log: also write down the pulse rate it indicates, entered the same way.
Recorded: 52bpm
